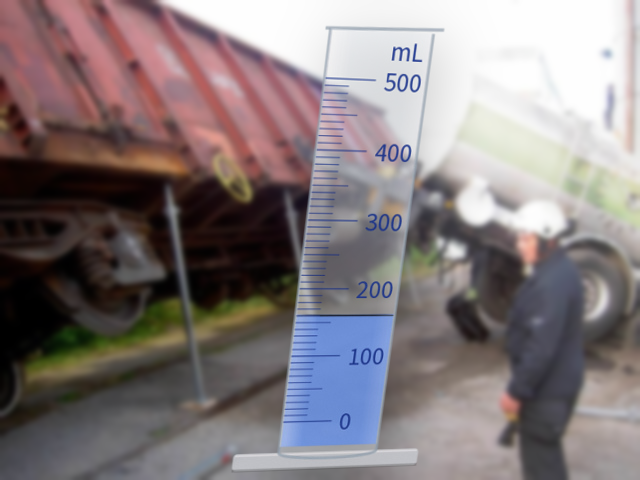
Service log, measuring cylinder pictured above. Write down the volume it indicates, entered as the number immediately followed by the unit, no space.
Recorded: 160mL
